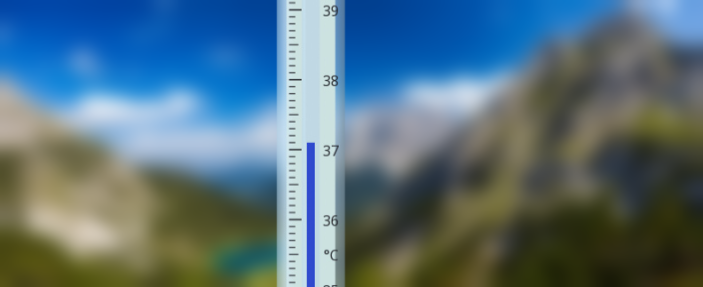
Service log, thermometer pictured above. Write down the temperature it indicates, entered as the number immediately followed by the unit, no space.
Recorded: 37.1°C
